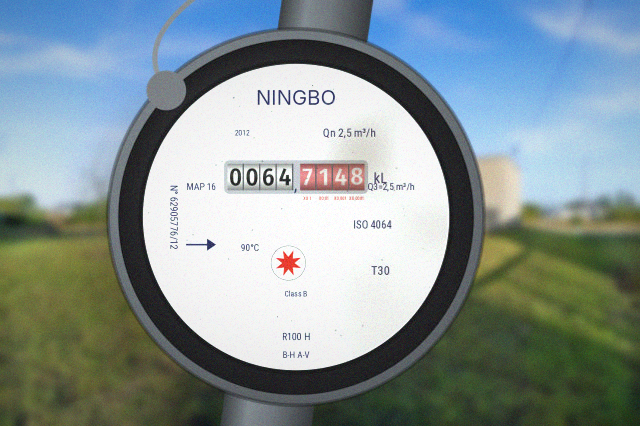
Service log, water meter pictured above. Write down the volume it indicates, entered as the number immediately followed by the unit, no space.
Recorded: 64.7148kL
